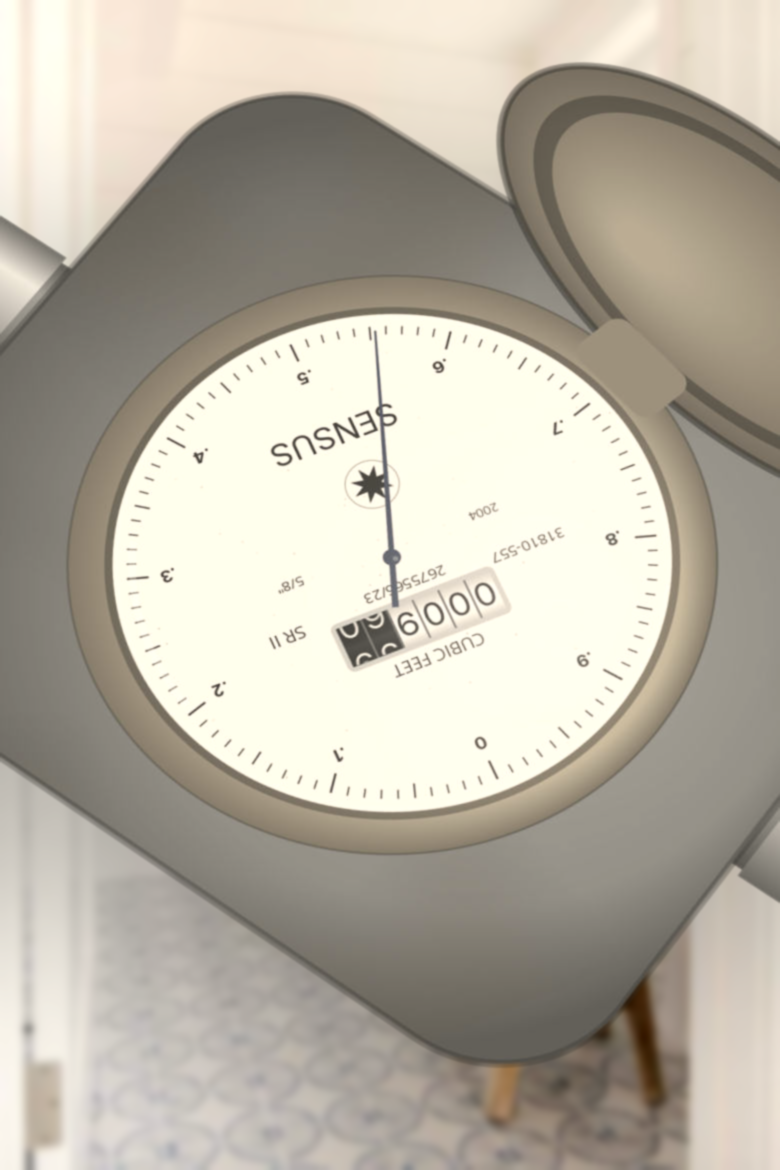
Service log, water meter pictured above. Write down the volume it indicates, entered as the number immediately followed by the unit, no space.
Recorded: 959.55ft³
